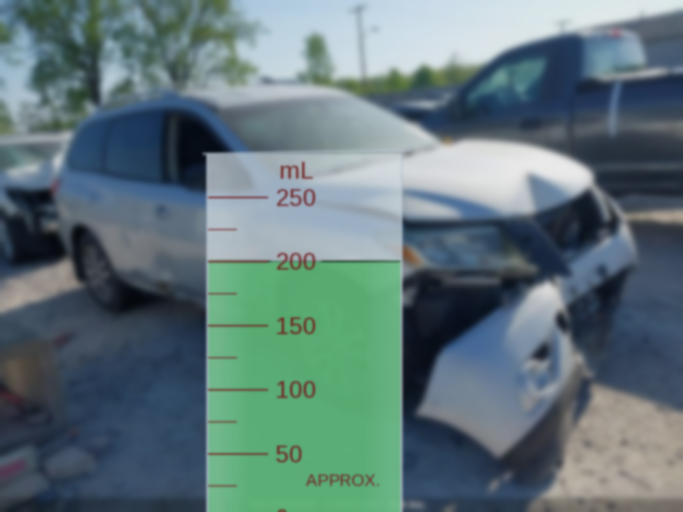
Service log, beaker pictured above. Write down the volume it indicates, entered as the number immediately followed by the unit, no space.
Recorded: 200mL
